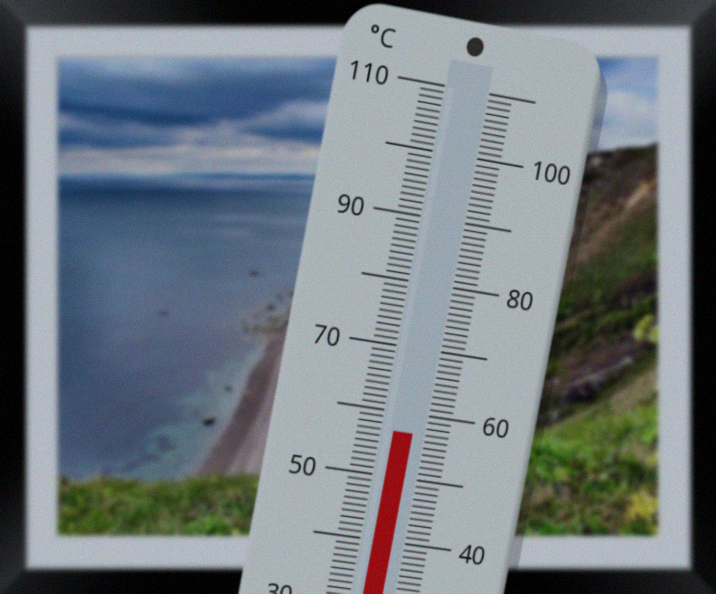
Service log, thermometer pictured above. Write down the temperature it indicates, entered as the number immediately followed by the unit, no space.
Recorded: 57°C
